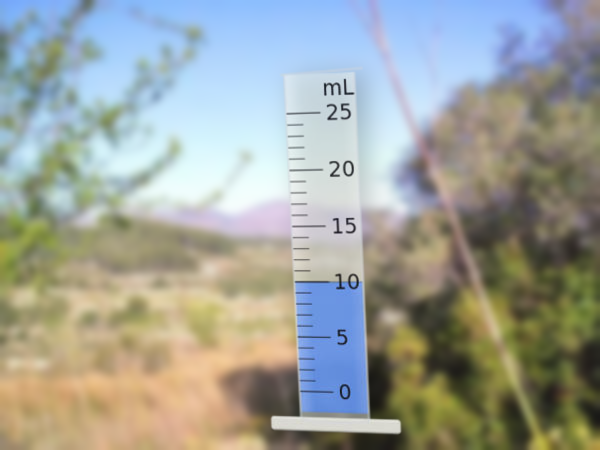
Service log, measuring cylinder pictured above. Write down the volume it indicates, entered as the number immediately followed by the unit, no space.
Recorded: 10mL
